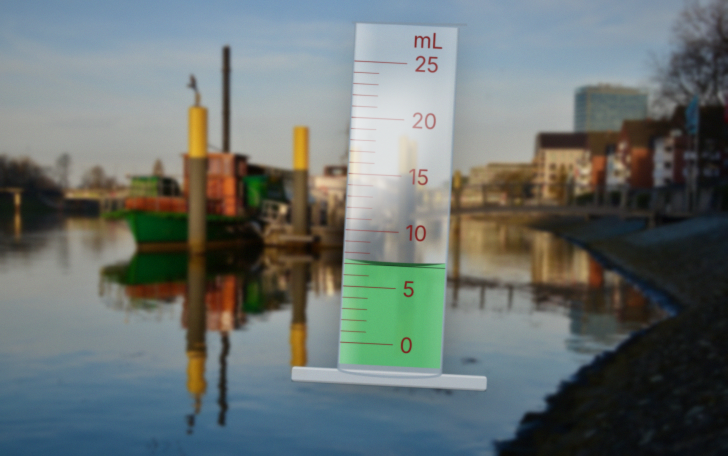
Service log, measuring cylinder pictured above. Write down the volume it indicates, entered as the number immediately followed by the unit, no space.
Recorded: 7mL
